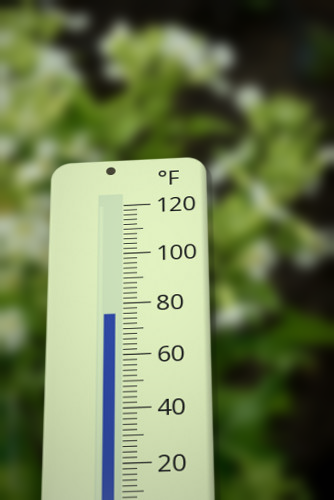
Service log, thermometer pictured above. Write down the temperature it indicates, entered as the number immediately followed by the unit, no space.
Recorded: 76°F
